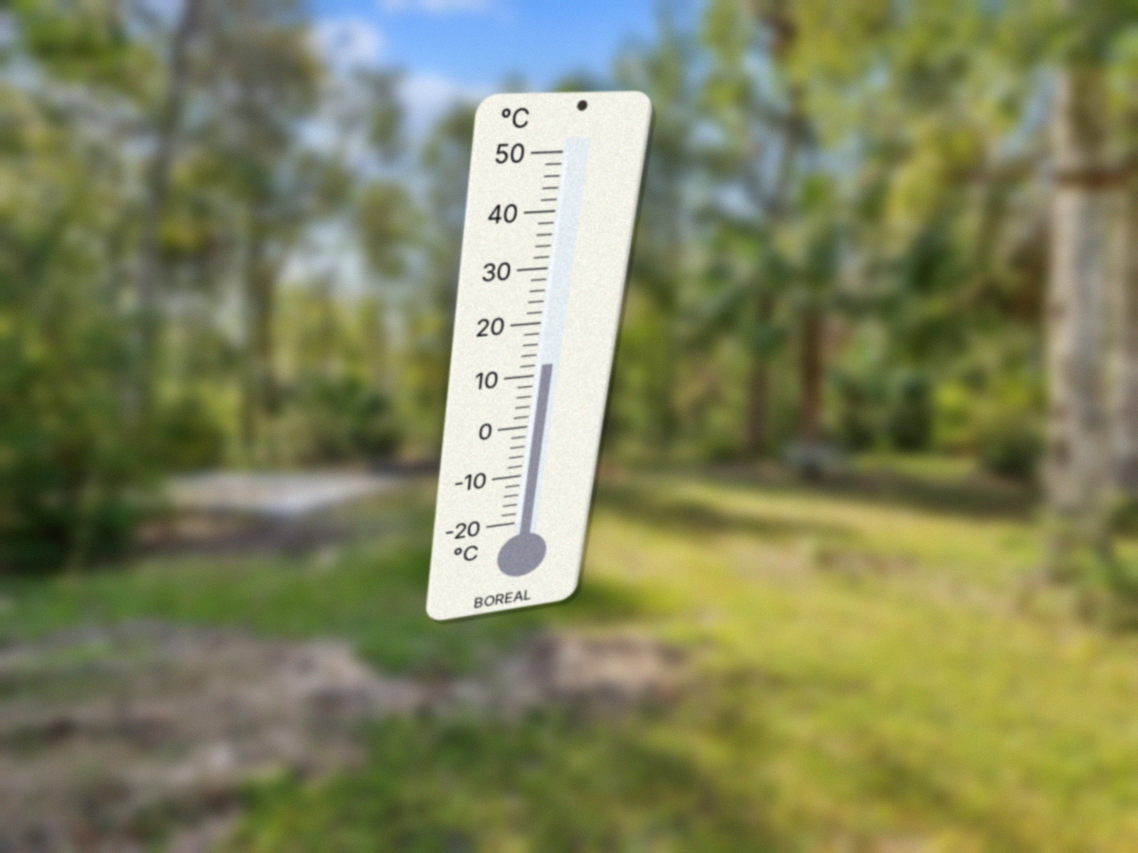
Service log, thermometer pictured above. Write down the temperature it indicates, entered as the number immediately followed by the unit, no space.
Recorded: 12°C
